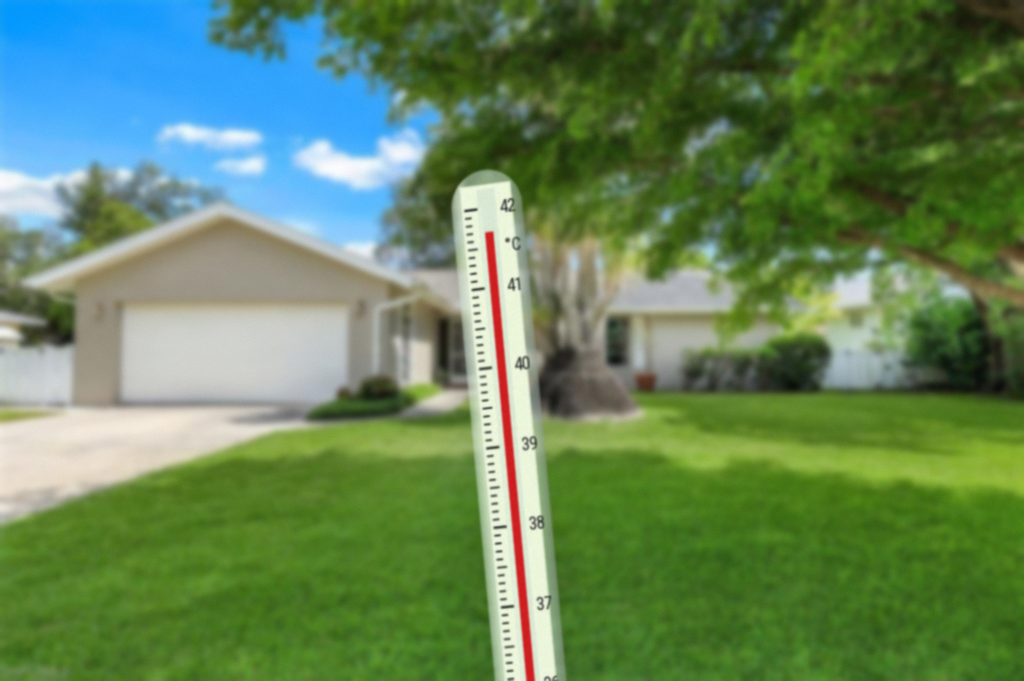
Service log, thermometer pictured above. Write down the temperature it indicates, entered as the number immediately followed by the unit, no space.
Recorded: 41.7°C
